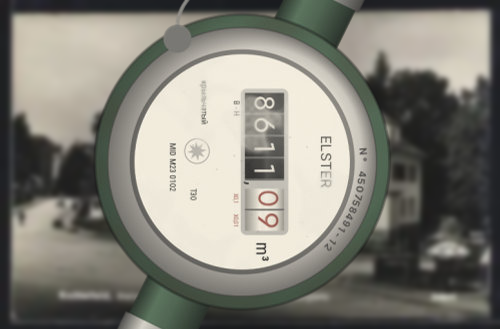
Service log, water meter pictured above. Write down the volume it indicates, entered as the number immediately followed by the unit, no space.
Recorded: 8611.09m³
